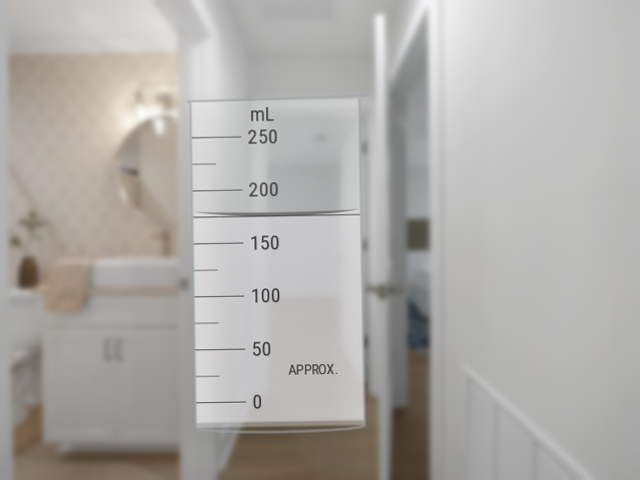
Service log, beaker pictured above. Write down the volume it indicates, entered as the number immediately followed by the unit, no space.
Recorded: 175mL
